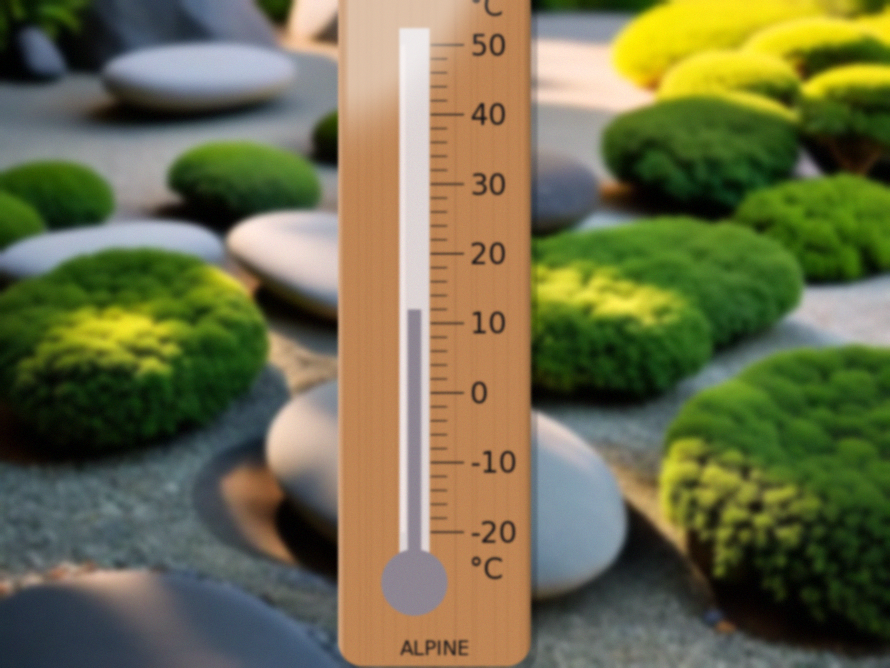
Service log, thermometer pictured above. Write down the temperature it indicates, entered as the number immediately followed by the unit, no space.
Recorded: 12°C
